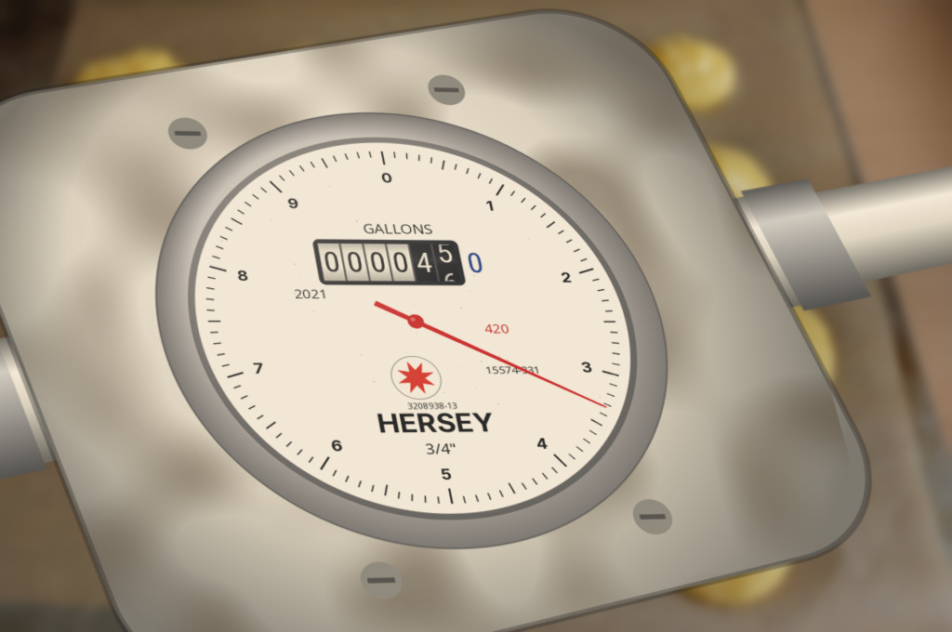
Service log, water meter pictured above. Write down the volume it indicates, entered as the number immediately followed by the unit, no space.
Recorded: 453.3gal
